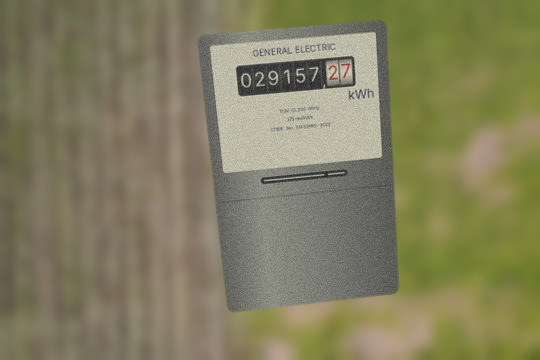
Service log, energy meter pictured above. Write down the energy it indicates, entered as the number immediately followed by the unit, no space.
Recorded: 29157.27kWh
